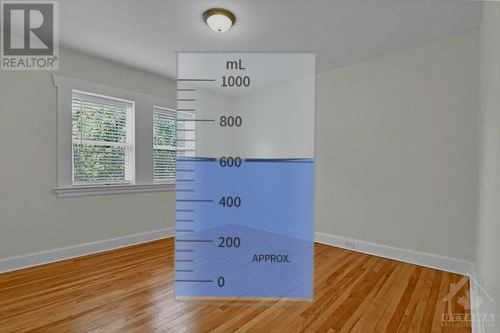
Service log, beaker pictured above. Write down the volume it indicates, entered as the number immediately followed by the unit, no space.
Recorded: 600mL
